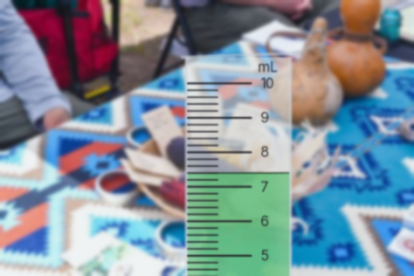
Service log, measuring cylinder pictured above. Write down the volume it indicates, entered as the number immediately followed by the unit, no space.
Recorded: 7.4mL
